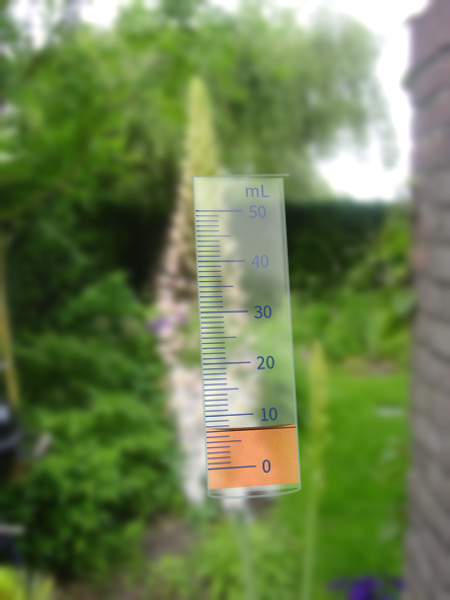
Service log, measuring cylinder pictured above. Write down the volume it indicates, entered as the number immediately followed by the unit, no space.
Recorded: 7mL
